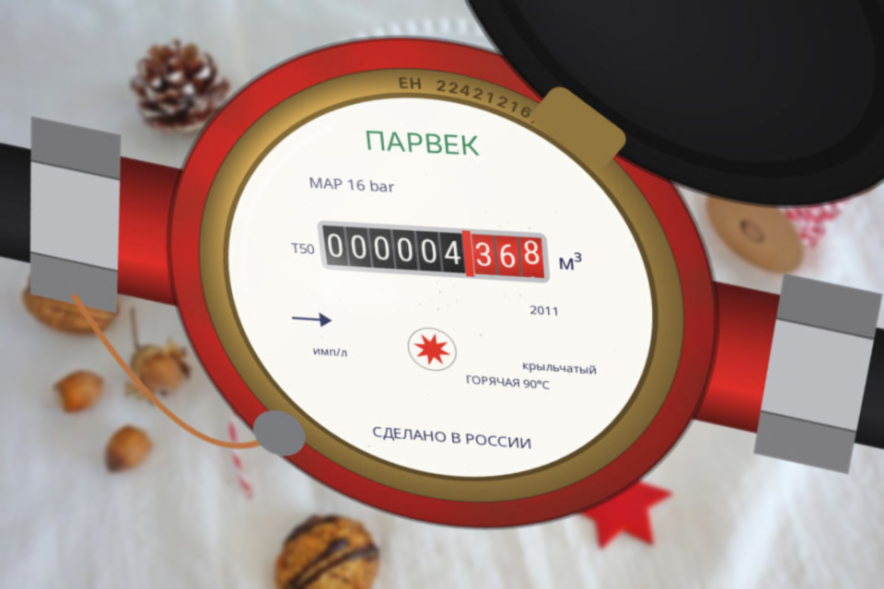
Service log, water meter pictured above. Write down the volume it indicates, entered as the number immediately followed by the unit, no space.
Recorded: 4.368m³
